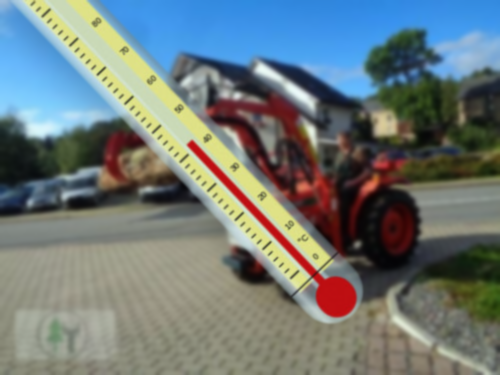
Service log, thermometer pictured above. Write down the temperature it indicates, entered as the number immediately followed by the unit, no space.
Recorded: 42°C
